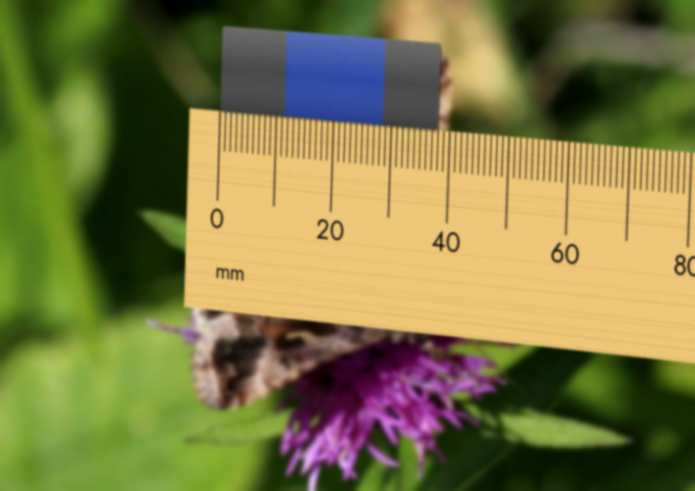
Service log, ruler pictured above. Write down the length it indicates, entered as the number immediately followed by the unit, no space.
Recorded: 38mm
